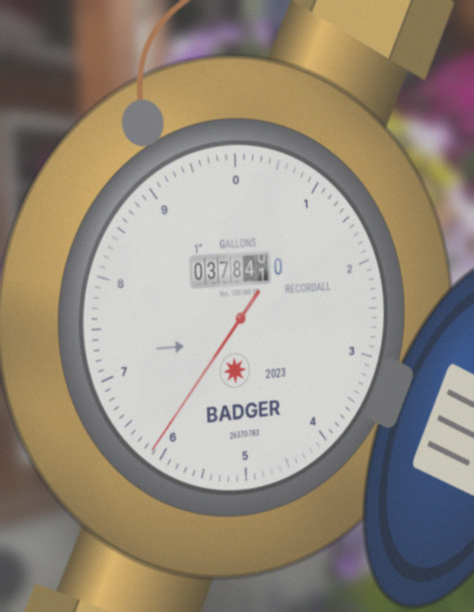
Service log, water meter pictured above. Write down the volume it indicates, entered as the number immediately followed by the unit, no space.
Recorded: 378406.1gal
